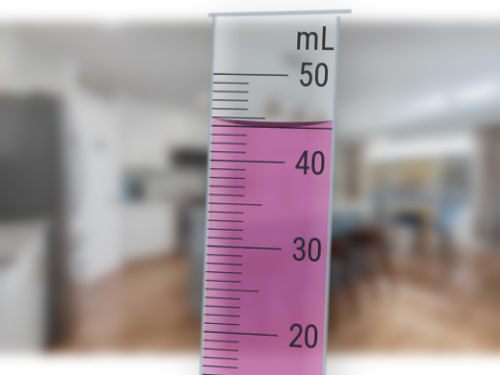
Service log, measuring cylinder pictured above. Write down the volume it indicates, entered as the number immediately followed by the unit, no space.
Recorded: 44mL
